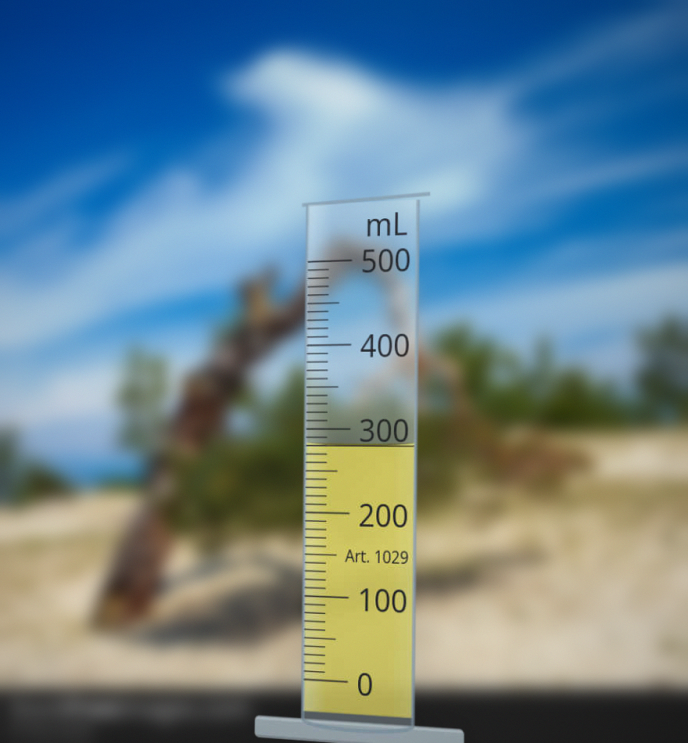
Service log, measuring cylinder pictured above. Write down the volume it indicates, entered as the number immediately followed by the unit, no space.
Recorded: 280mL
